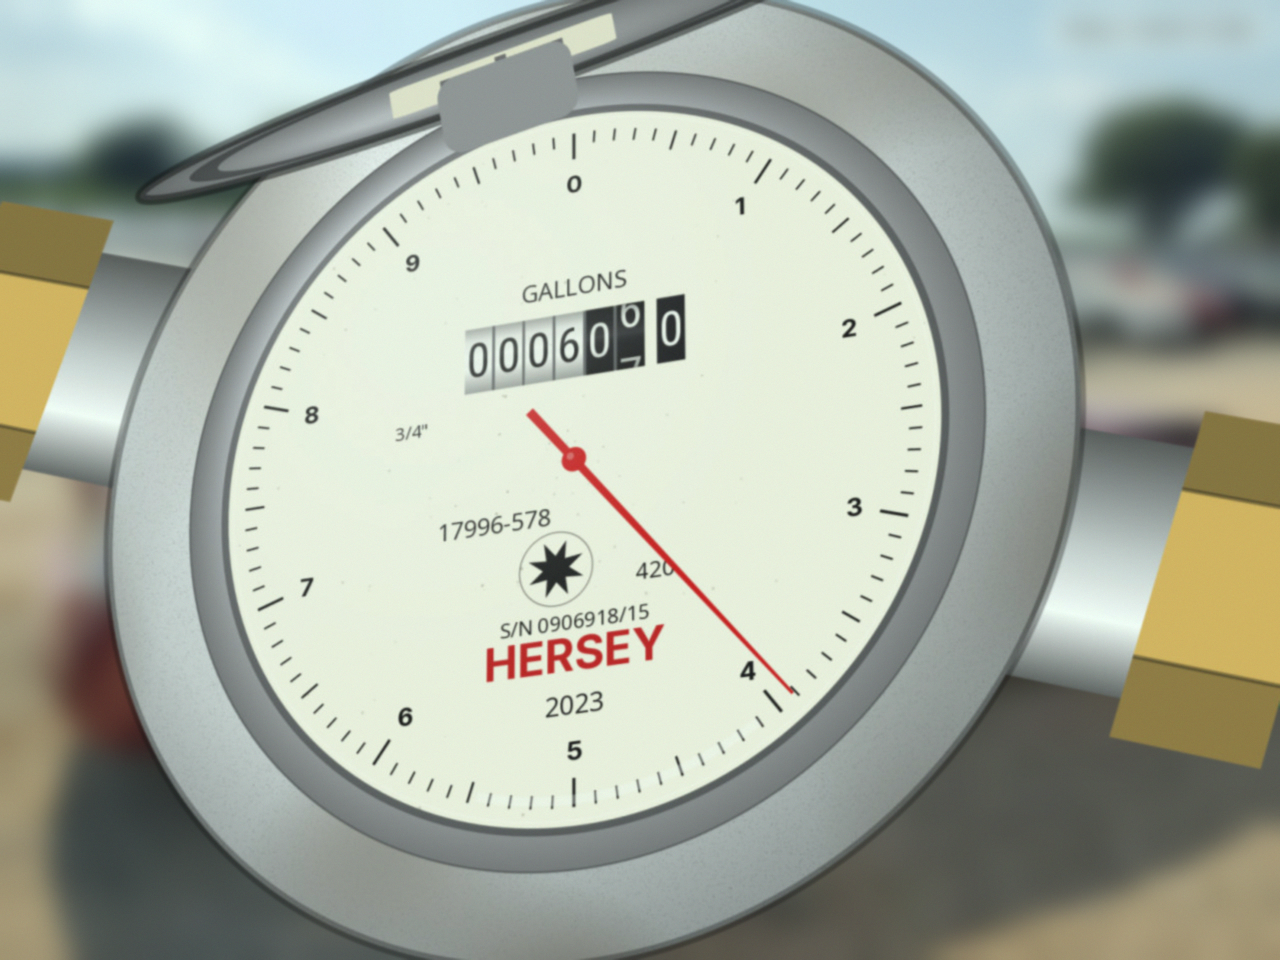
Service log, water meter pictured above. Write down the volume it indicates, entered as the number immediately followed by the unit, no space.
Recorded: 6063.9gal
